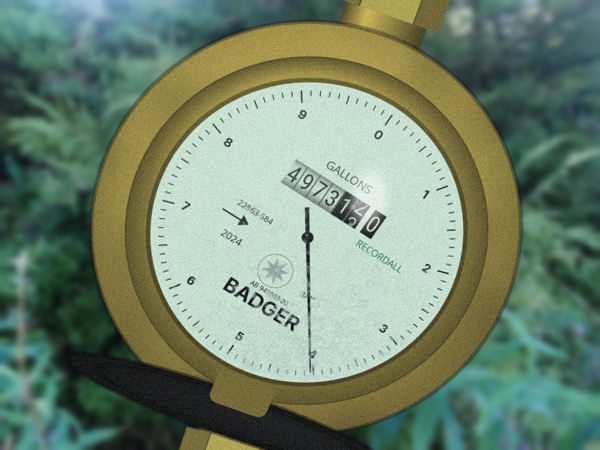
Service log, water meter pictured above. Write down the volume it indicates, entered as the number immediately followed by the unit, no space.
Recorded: 4973124.0gal
